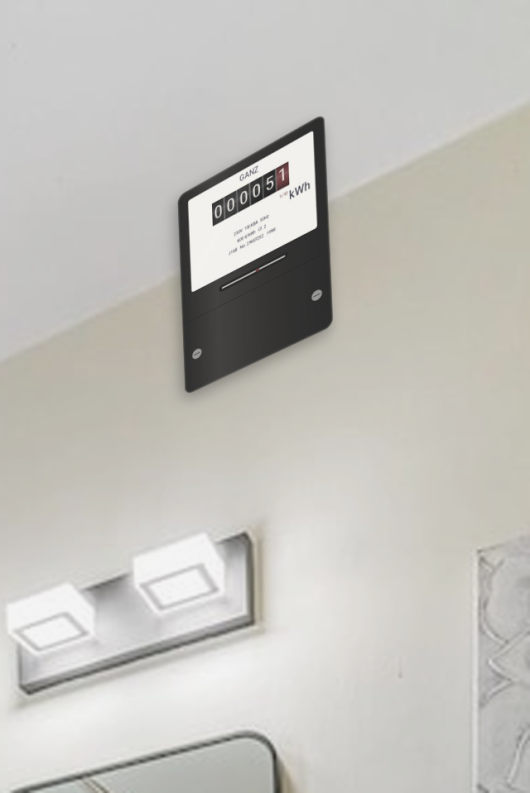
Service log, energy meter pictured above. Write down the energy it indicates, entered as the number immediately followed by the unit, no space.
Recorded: 5.1kWh
